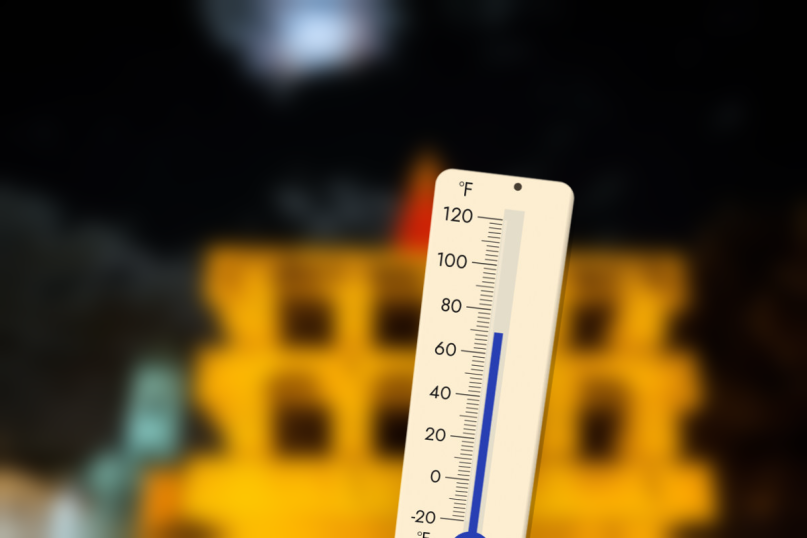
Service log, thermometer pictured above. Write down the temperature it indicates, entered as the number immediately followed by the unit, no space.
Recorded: 70°F
